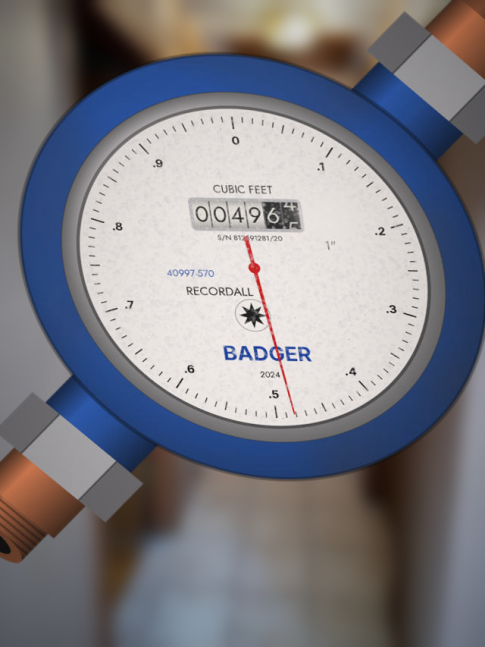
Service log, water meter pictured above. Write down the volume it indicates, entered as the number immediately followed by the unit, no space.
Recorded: 4964.48ft³
